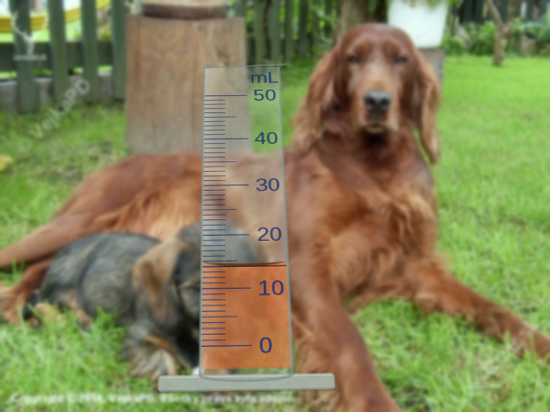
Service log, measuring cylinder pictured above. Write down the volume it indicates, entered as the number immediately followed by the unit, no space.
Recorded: 14mL
